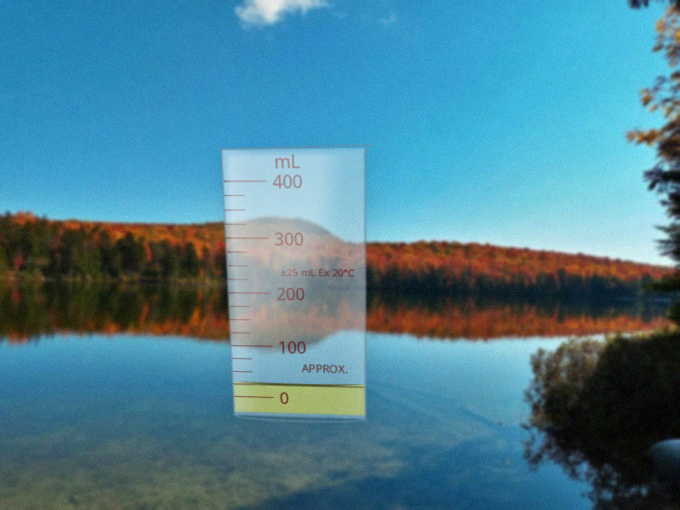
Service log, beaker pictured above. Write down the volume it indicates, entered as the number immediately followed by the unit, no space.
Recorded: 25mL
